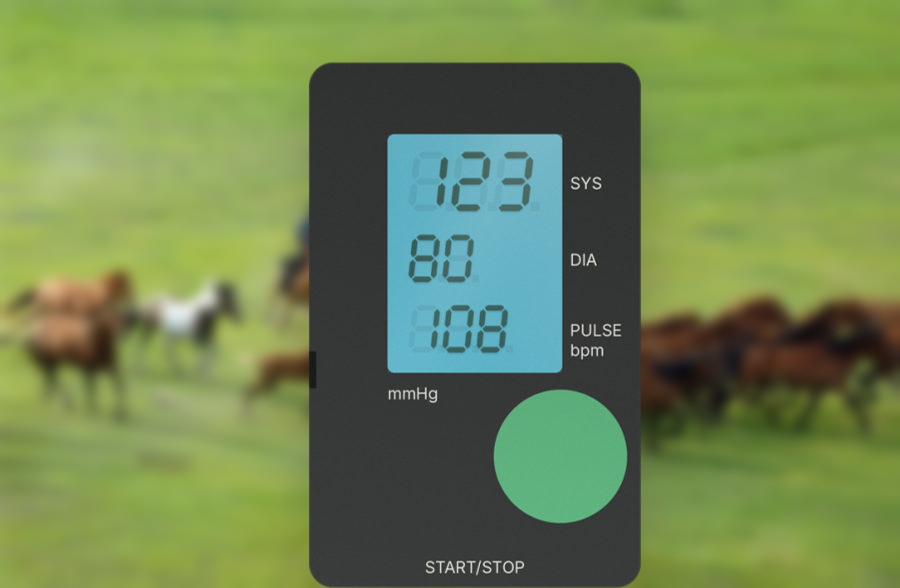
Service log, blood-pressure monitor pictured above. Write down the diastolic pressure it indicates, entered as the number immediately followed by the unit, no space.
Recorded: 80mmHg
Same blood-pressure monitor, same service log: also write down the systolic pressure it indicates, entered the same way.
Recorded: 123mmHg
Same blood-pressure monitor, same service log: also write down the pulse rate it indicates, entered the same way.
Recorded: 108bpm
